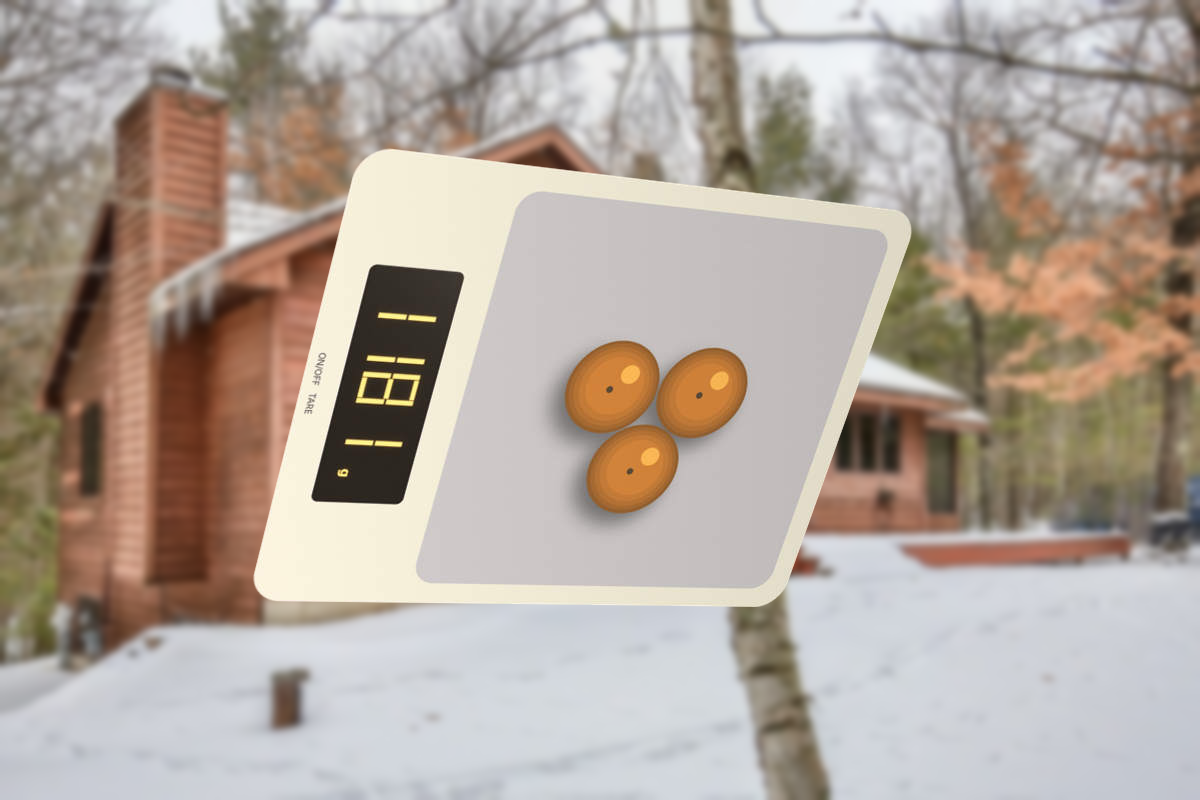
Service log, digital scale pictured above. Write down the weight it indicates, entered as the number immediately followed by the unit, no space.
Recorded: 1181g
